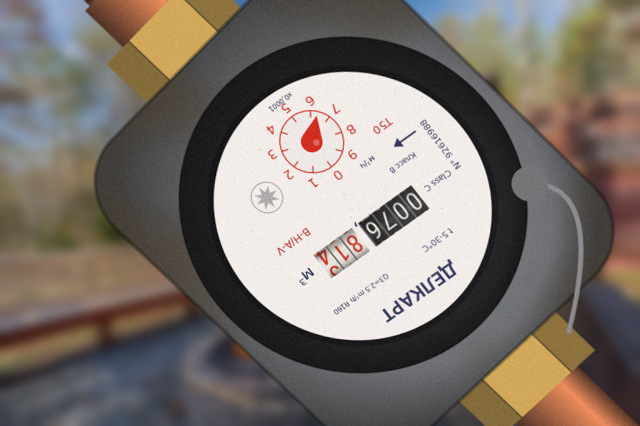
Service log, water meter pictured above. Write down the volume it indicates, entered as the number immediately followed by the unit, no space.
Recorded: 76.8136m³
